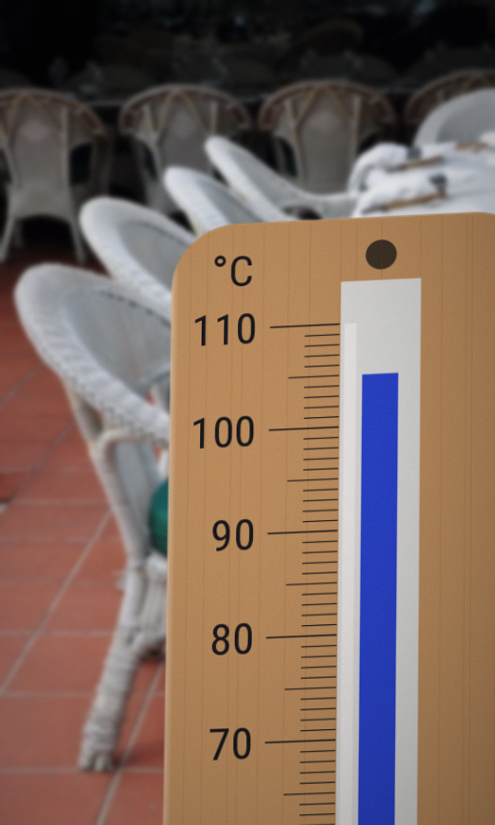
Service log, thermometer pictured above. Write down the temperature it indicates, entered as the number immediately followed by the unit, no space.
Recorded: 105°C
